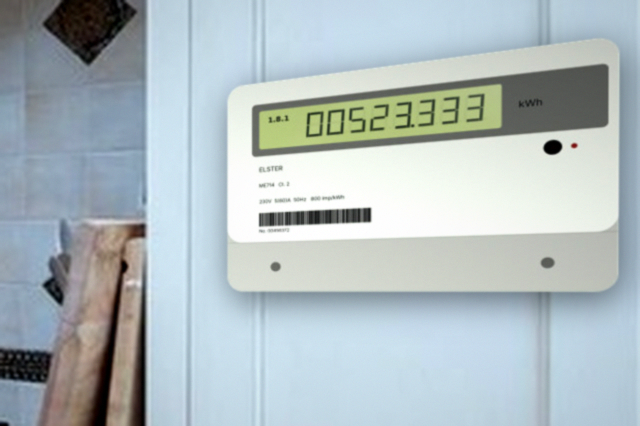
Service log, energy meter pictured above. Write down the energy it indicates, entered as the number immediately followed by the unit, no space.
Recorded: 523.333kWh
